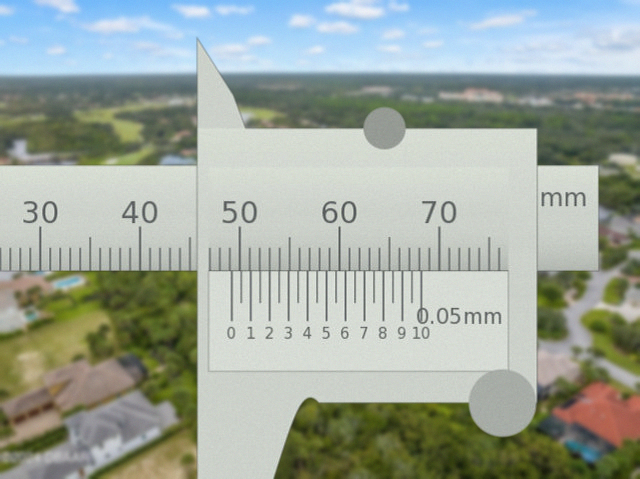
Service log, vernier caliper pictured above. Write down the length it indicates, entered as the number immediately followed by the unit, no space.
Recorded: 49.2mm
